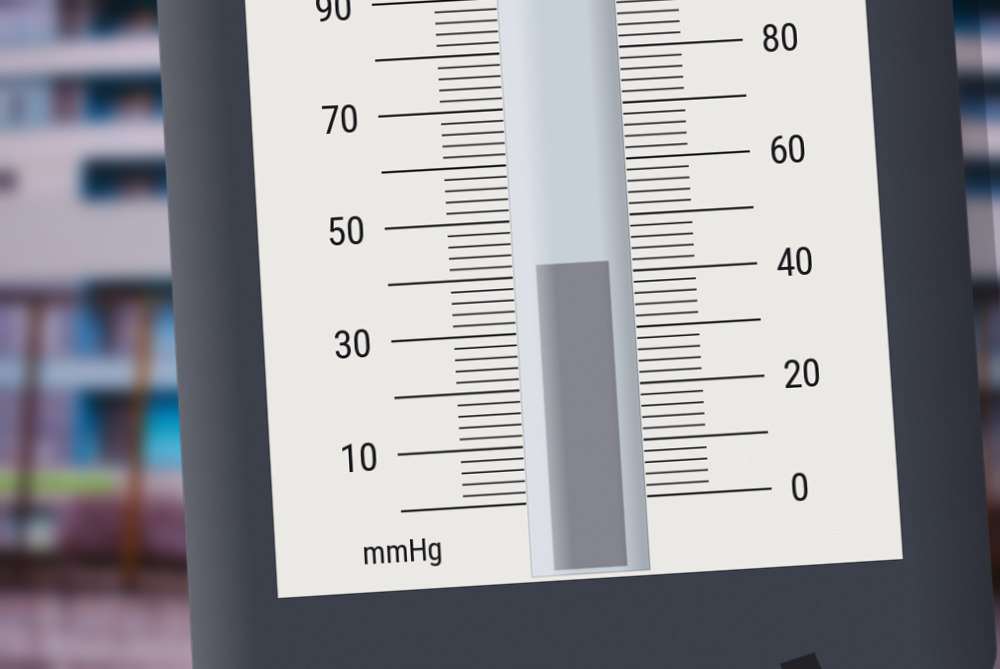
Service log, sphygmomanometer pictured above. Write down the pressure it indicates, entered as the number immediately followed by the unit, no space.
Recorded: 42mmHg
